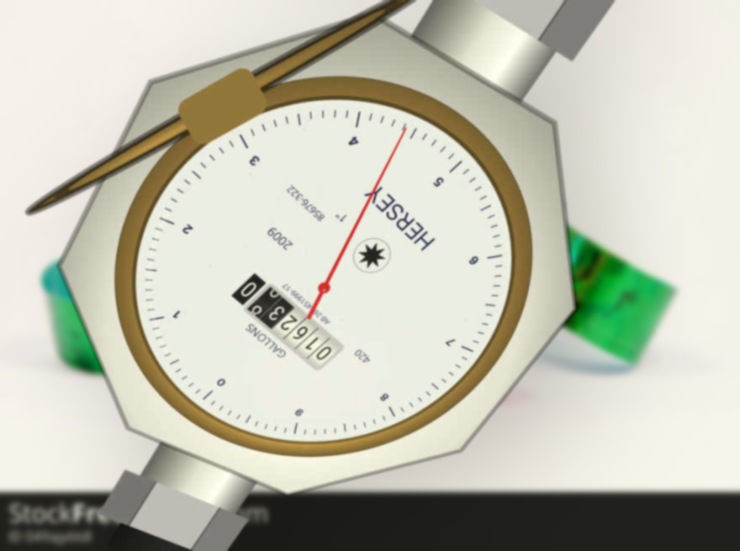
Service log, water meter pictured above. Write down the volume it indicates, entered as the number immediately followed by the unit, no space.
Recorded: 162384.4gal
